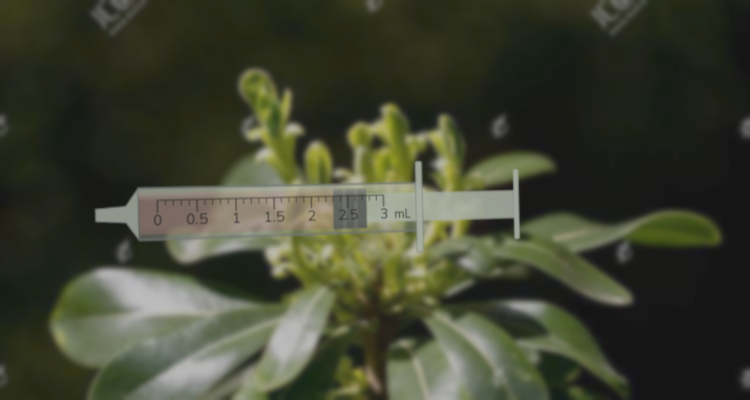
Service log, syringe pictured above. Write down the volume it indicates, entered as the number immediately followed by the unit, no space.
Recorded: 2.3mL
